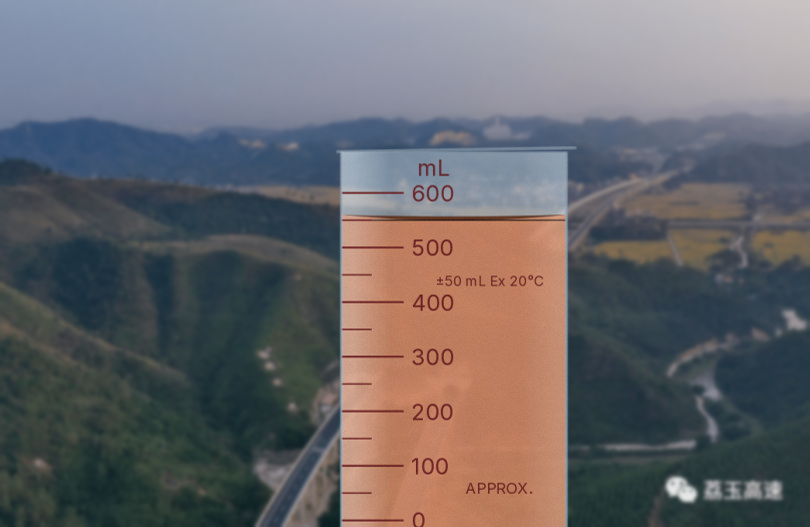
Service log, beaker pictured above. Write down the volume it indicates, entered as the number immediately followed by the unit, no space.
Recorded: 550mL
